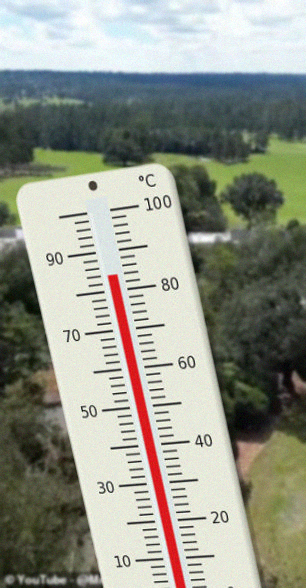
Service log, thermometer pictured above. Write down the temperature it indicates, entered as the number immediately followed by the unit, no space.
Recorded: 84°C
